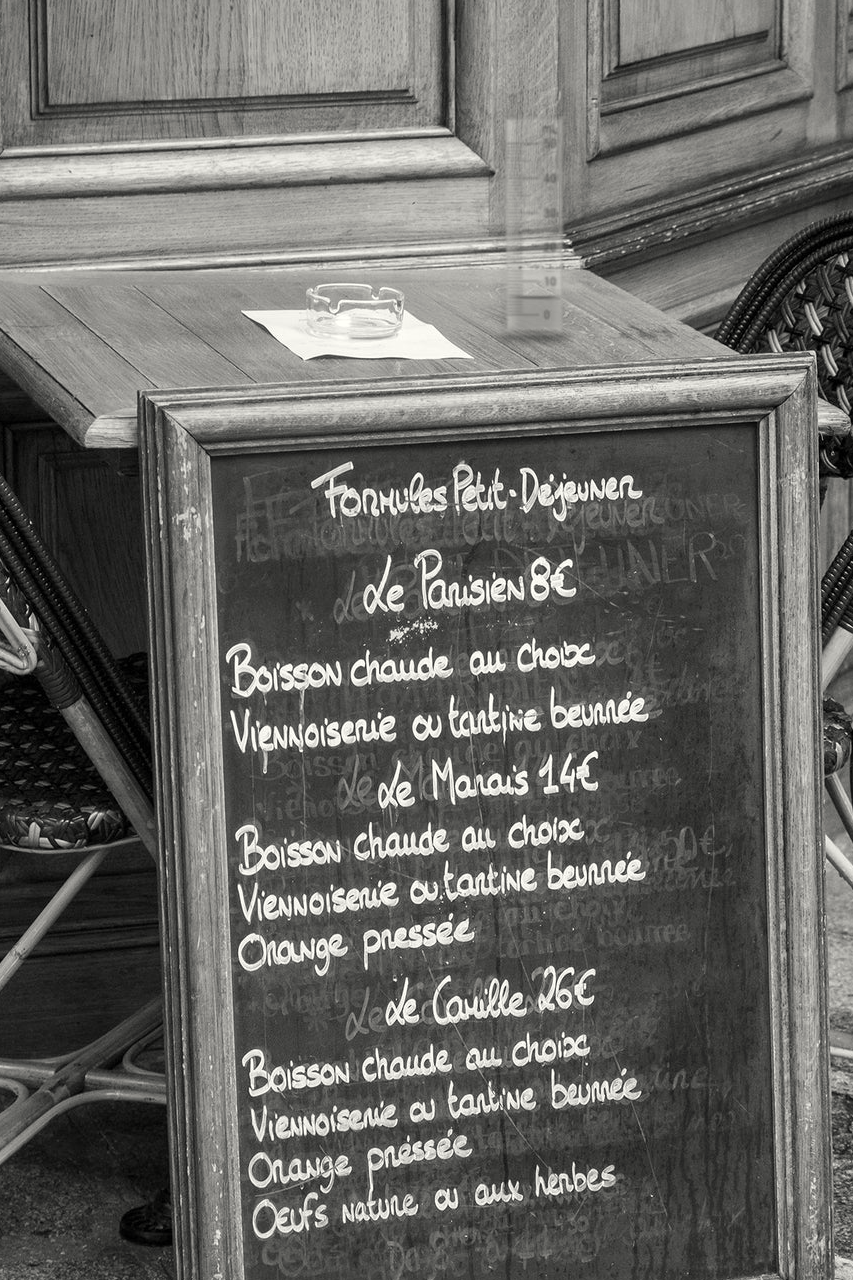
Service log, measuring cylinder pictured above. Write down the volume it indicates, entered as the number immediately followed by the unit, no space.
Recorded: 5mL
